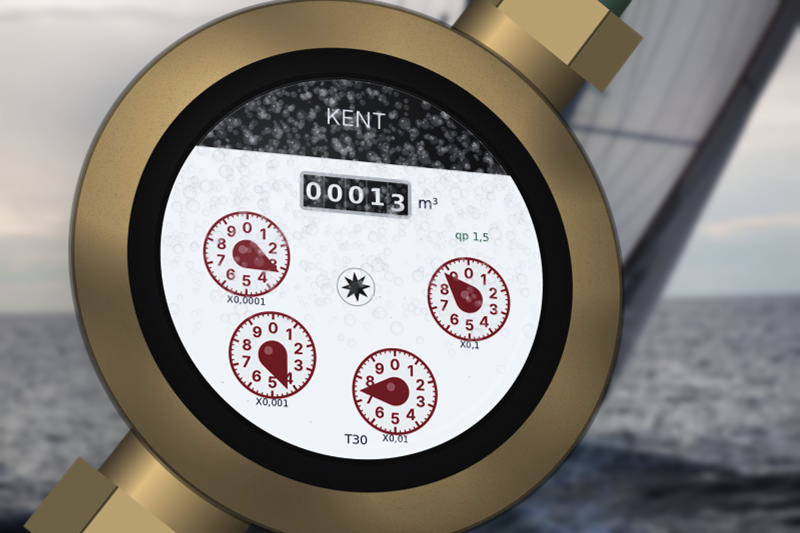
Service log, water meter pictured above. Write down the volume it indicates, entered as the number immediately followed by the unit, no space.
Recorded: 12.8743m³
